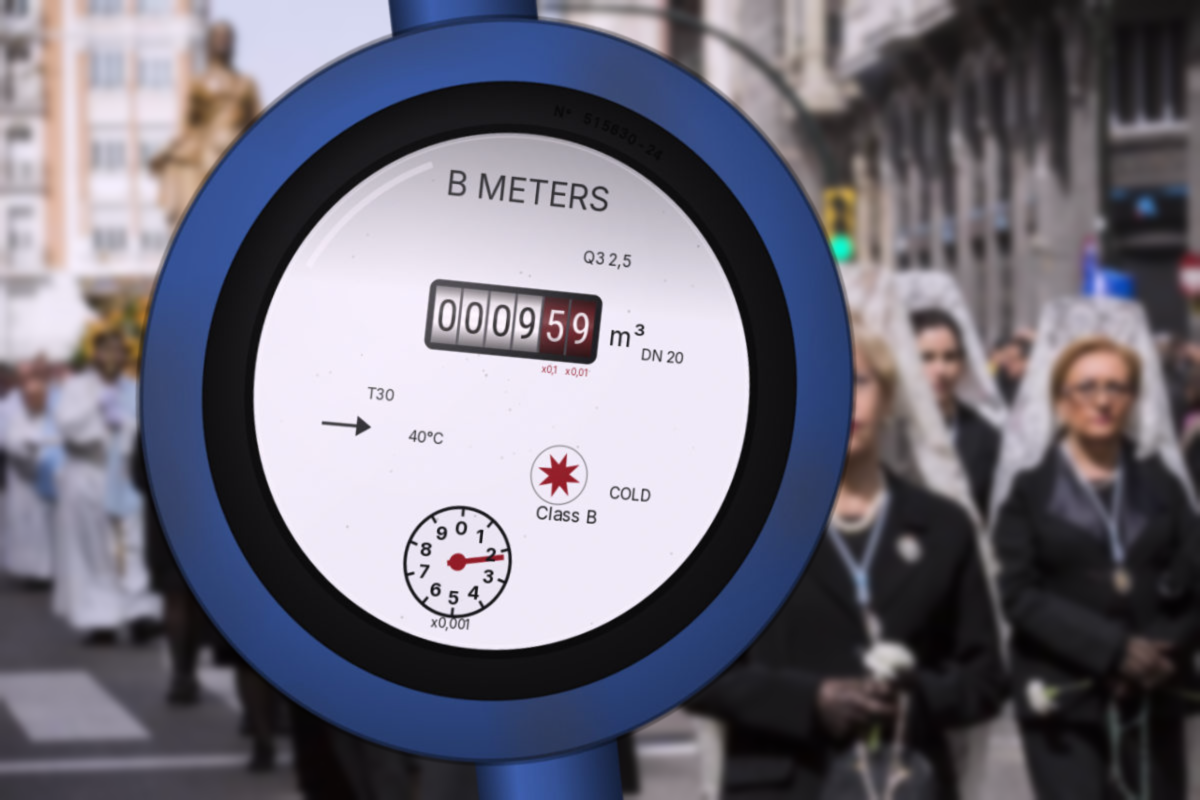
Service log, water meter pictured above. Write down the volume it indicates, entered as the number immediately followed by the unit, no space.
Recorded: 9.592m³
